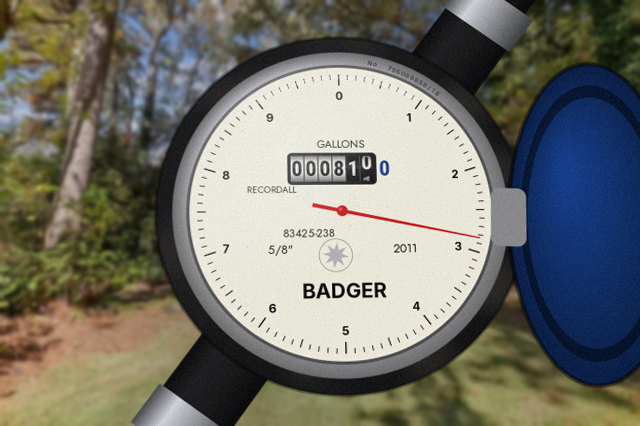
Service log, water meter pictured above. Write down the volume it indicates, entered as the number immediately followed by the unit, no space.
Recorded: 8102.8gal
